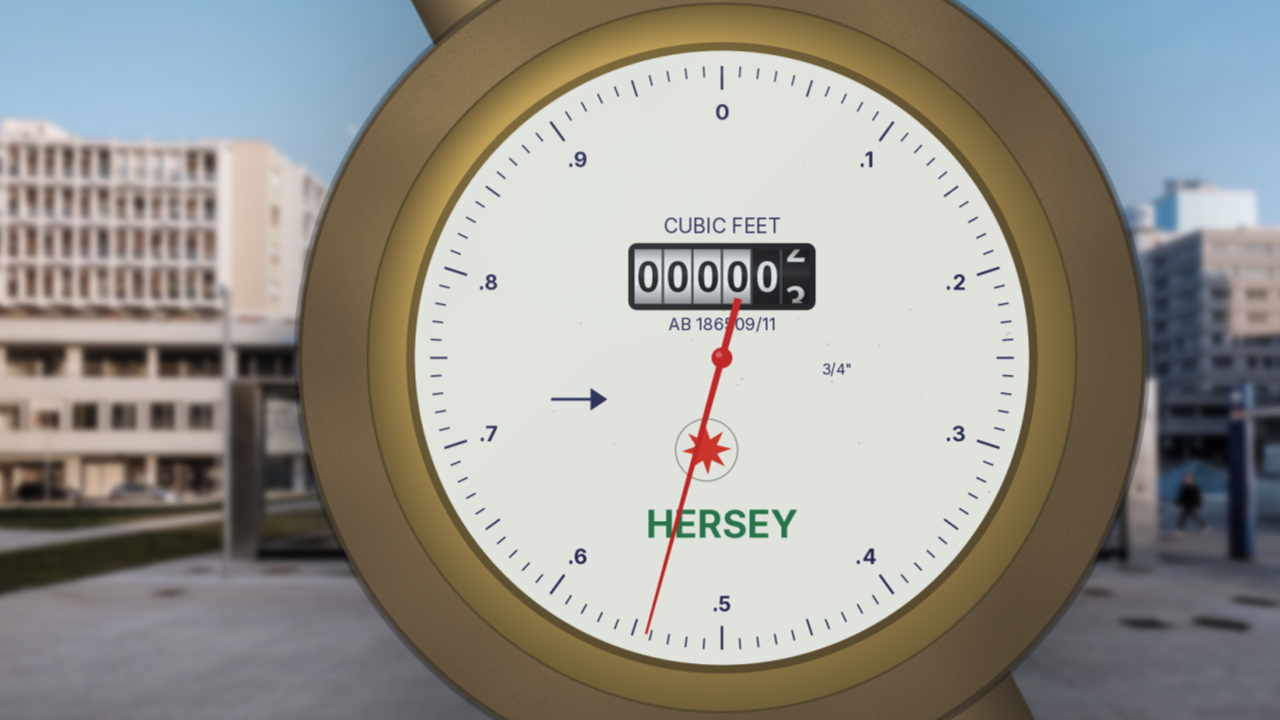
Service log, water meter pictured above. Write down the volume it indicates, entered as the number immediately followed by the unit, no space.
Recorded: 2.54ft³
